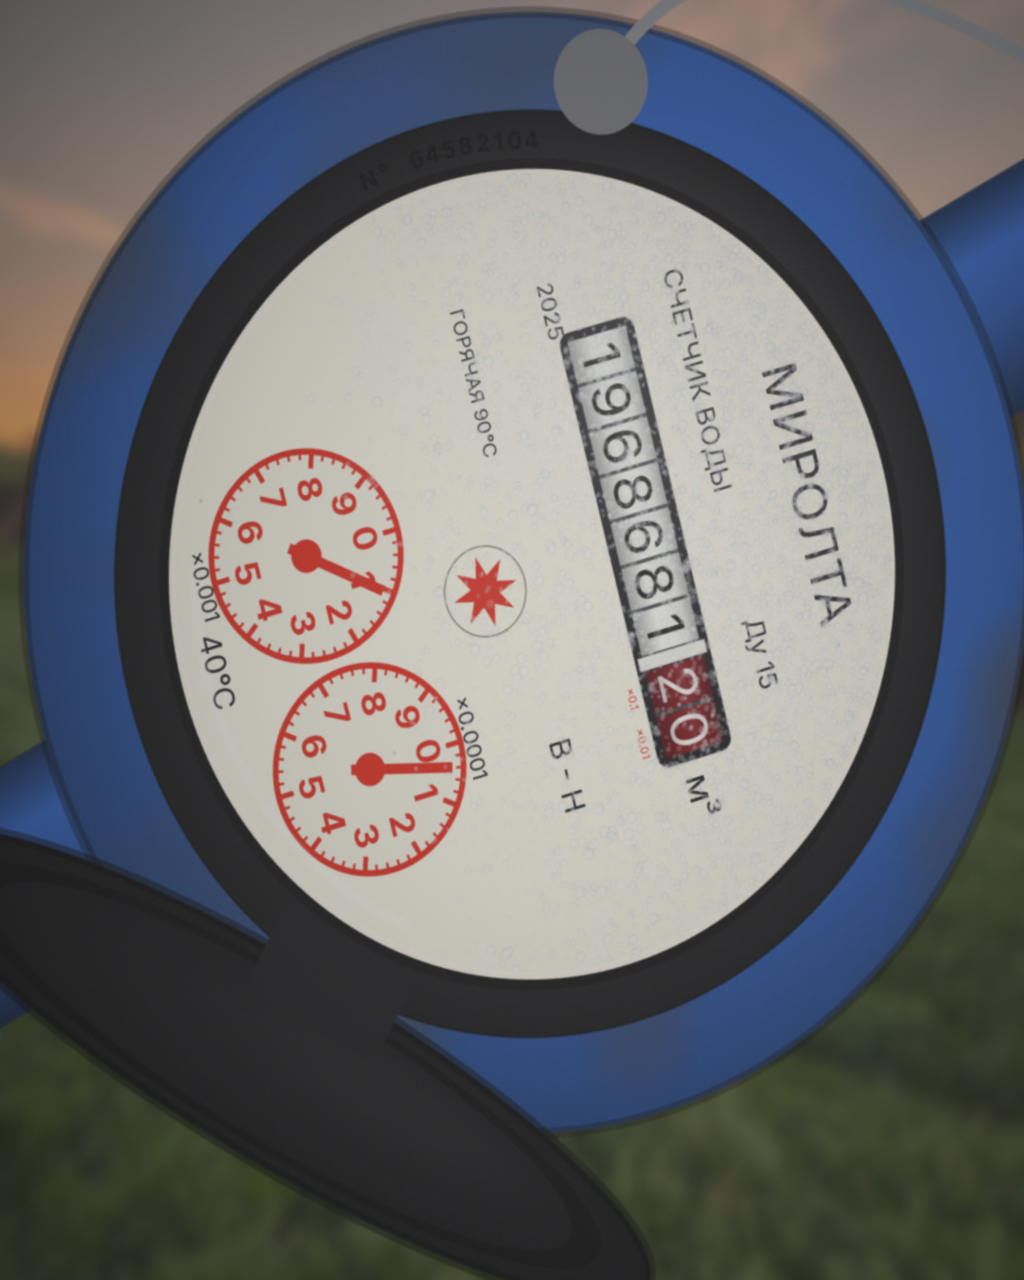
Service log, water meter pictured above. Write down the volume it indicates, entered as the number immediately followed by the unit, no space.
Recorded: 1968681.2010m³
